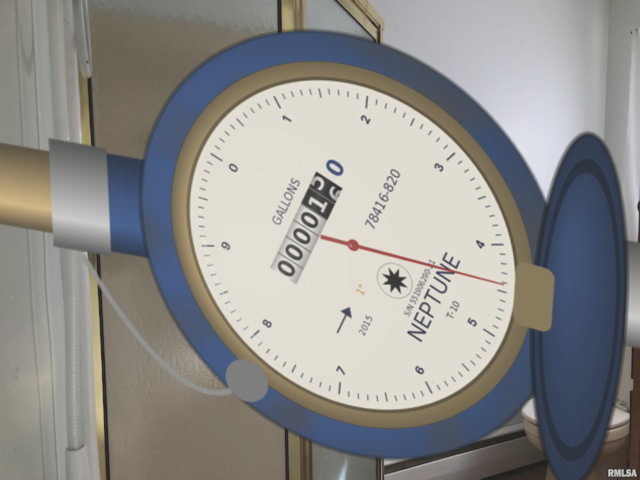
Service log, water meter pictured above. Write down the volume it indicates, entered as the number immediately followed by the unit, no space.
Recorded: 154.4gal
